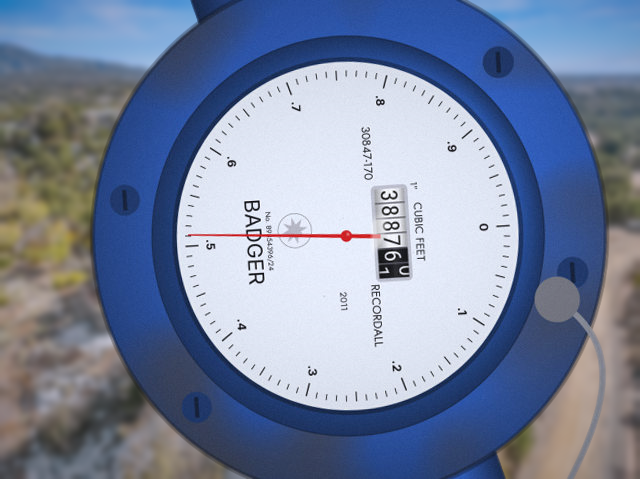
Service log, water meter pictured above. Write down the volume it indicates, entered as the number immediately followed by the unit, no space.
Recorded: 388760.51ft³
